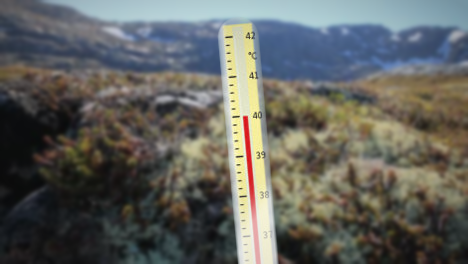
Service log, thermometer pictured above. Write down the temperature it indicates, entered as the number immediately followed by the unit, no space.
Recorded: 40°C
